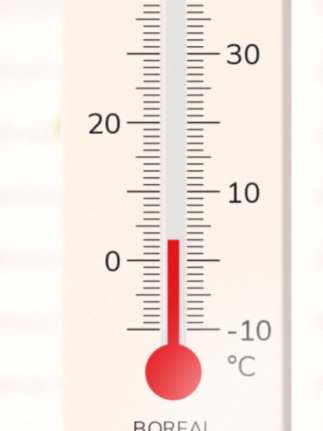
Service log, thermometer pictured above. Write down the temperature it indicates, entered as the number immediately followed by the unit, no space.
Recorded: 3°C
